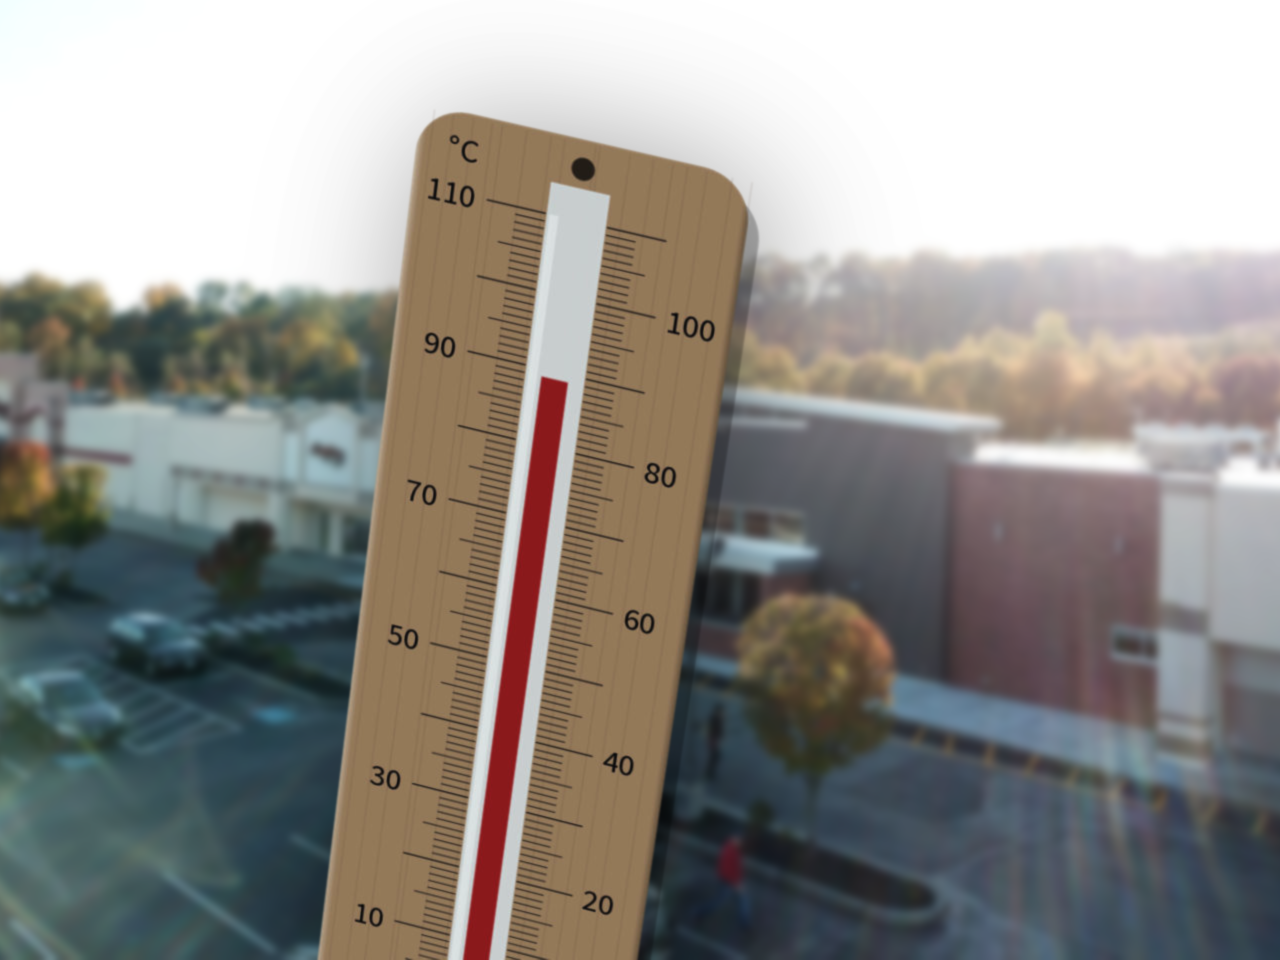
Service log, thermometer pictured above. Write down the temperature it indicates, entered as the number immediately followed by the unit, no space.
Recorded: 89°C
